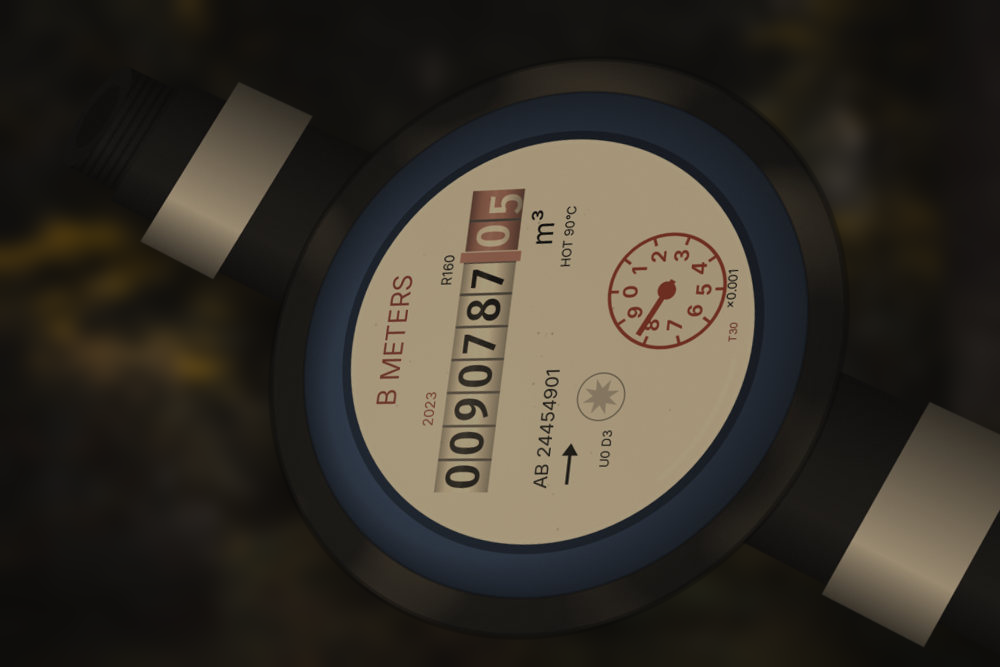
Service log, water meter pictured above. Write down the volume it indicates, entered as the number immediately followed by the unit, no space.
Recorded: 90787.048m³
